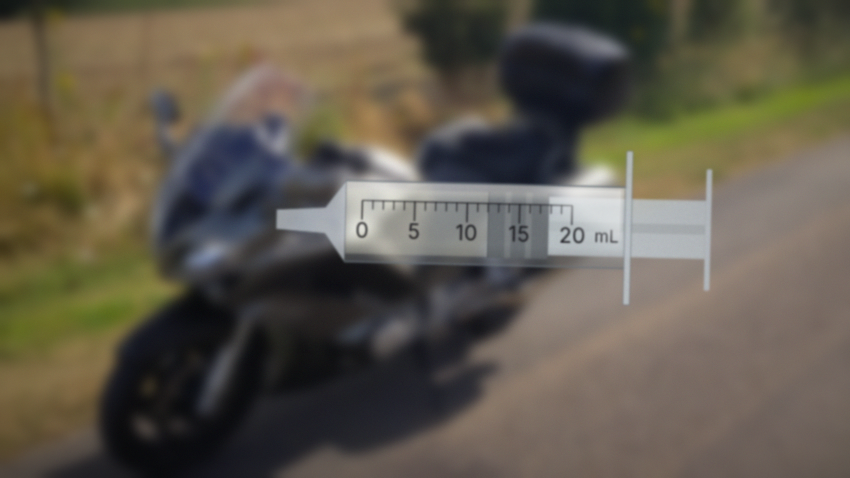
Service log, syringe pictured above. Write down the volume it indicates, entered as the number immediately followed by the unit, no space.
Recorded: 12mL
